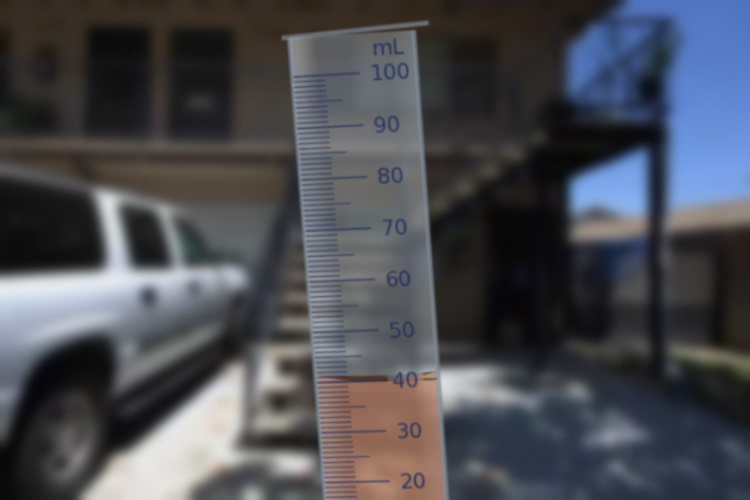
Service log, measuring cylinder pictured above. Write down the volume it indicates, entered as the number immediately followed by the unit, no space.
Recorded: 40mL
